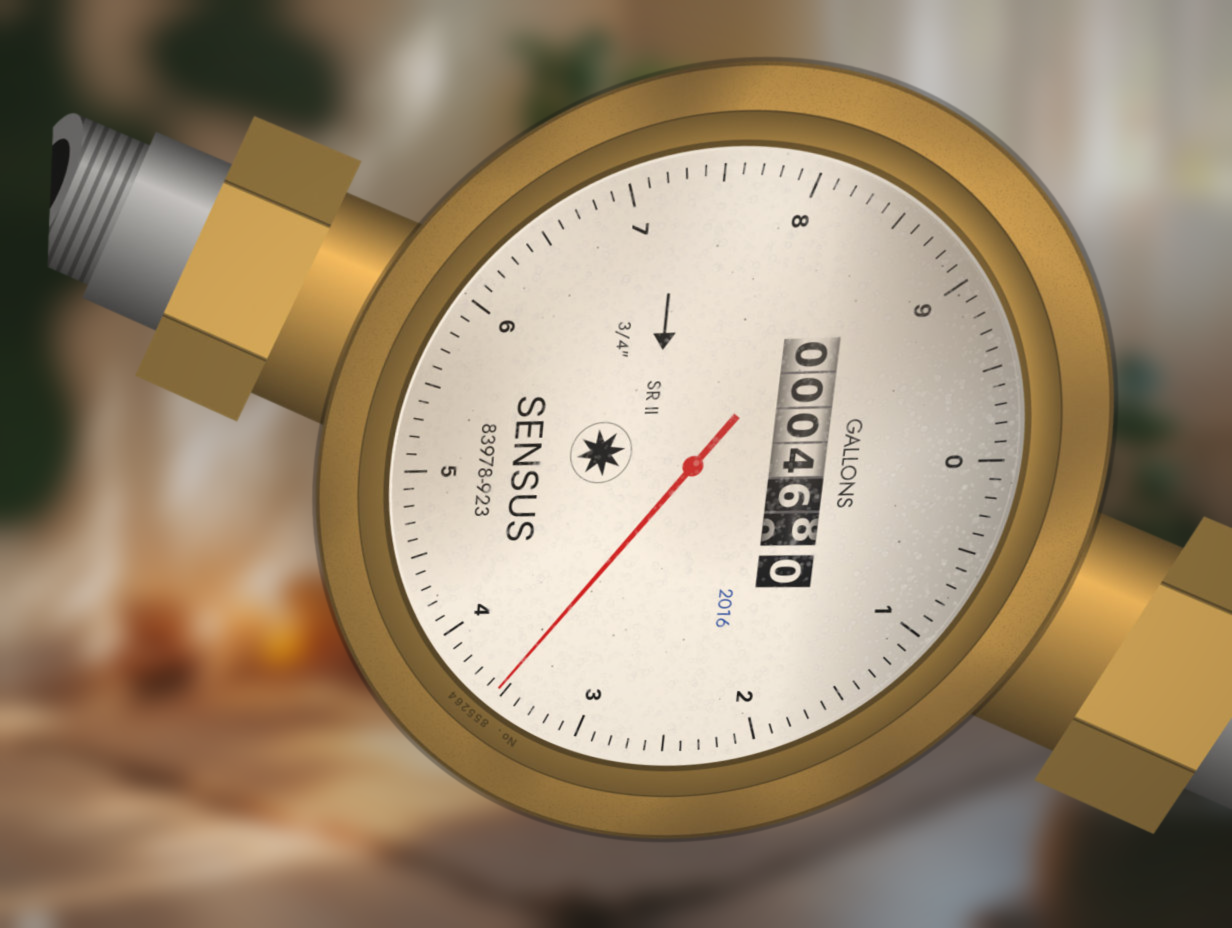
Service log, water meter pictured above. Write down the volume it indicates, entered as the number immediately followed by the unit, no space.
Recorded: 4683.5gal
